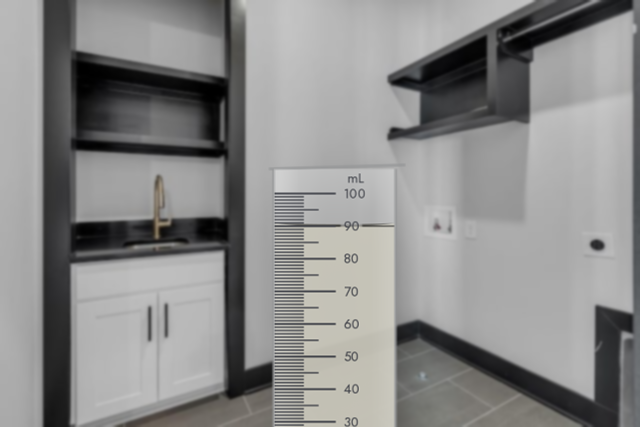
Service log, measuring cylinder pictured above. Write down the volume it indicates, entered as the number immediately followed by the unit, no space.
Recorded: 90mL
